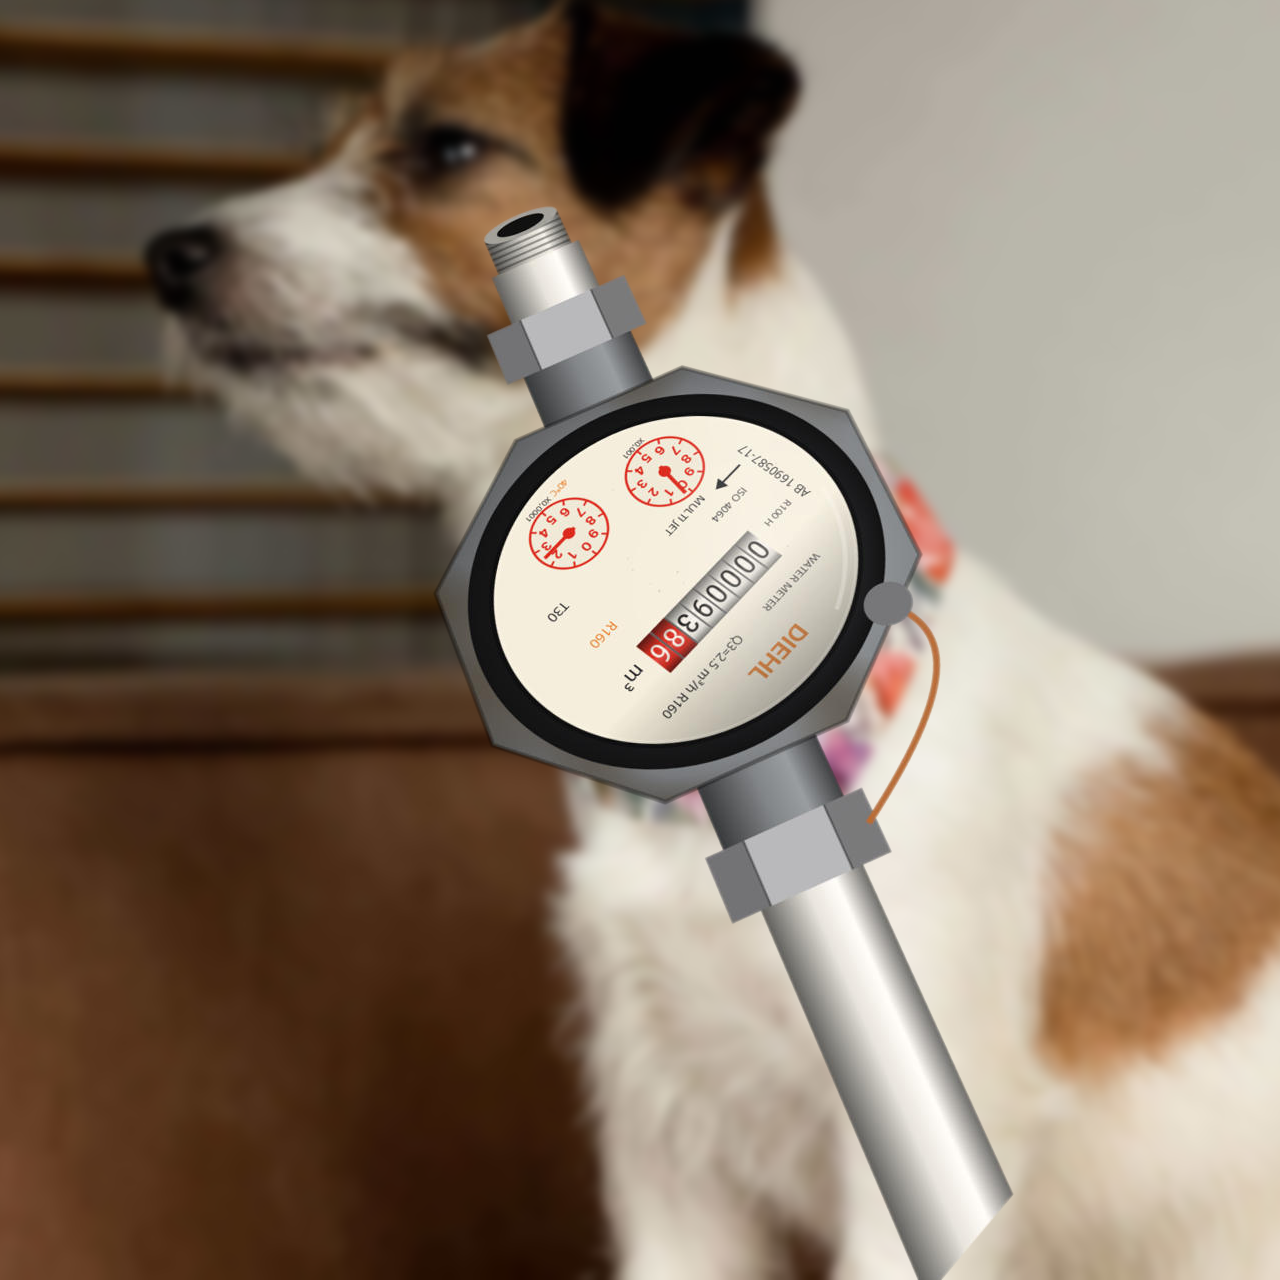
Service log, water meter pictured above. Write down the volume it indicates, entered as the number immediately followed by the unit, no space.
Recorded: 93.8602m³
